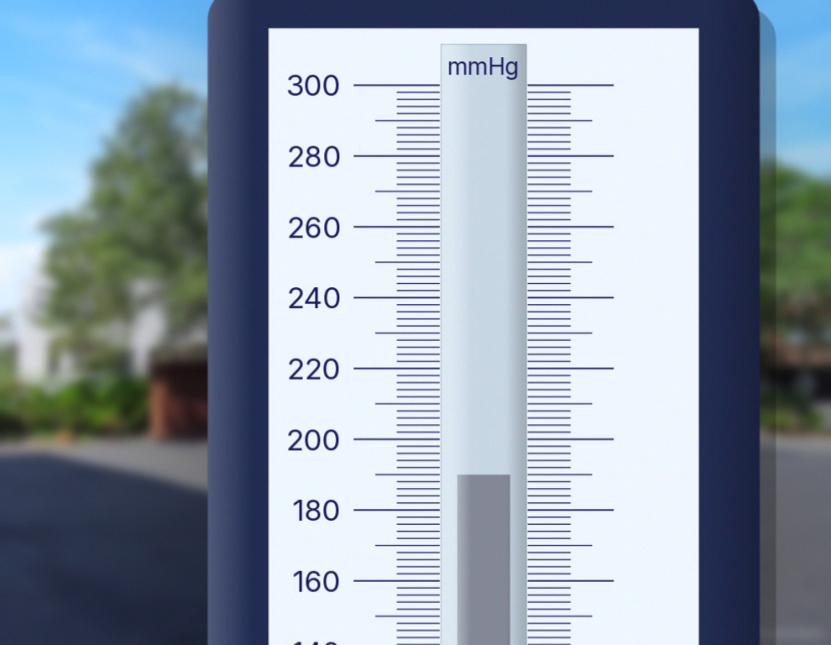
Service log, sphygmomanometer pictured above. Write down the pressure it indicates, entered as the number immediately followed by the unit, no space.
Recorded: 190mmHg
